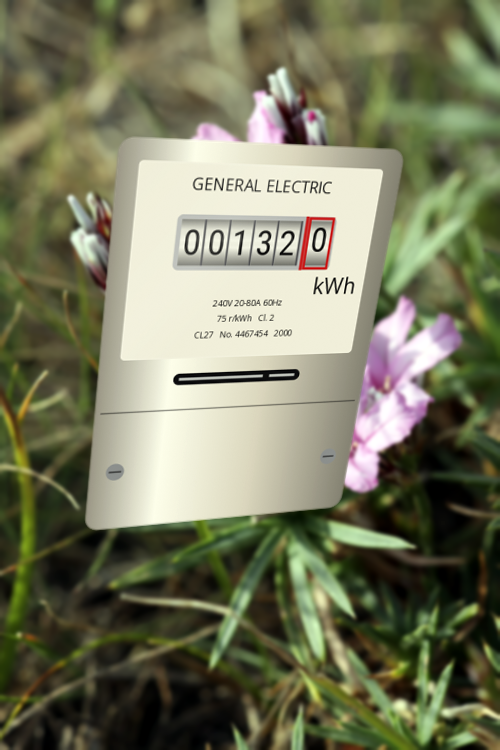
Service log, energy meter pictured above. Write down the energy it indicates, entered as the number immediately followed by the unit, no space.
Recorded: 132.0kWh
